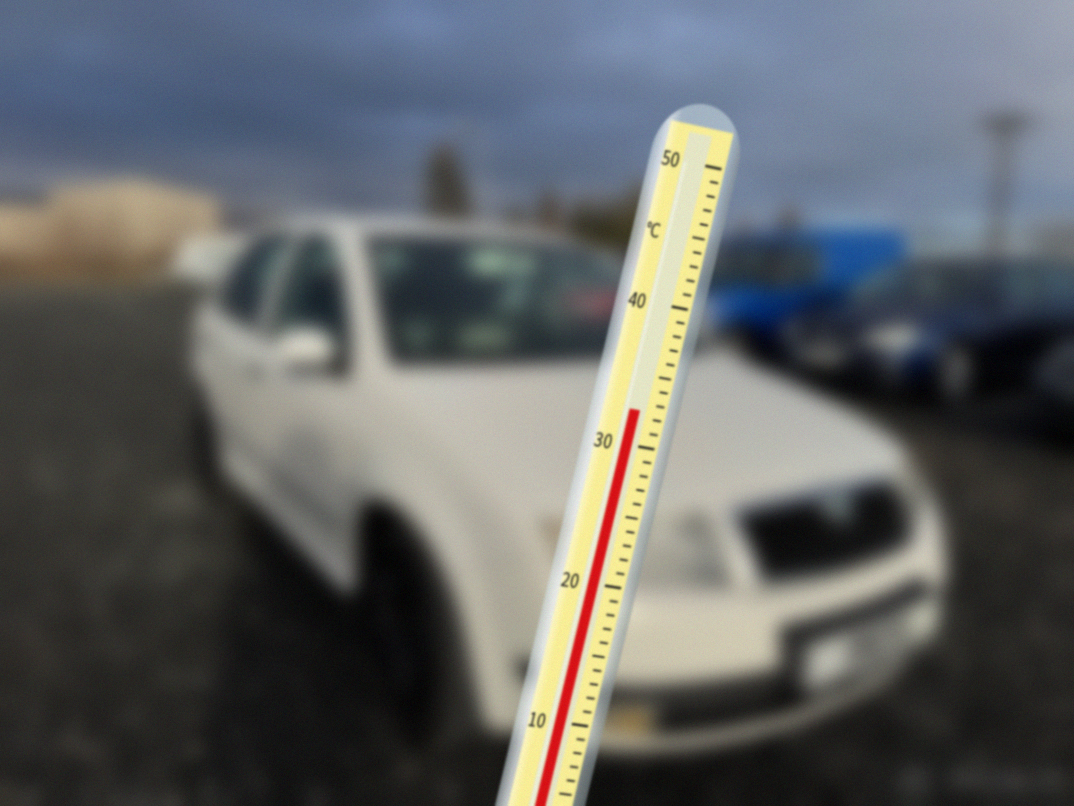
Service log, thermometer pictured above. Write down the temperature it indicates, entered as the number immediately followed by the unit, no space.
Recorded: 32.5°C
